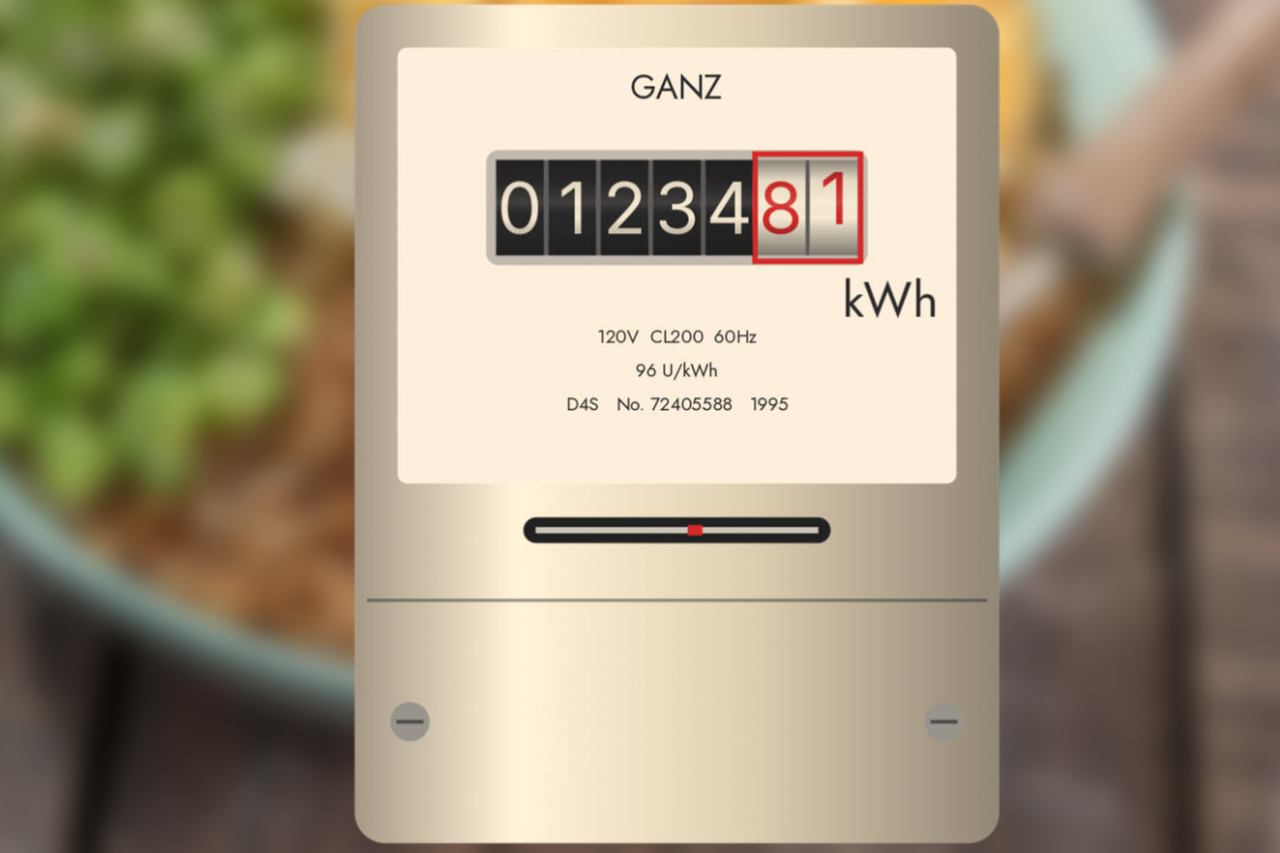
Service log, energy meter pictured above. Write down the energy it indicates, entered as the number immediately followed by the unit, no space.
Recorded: 1234.81kWh
